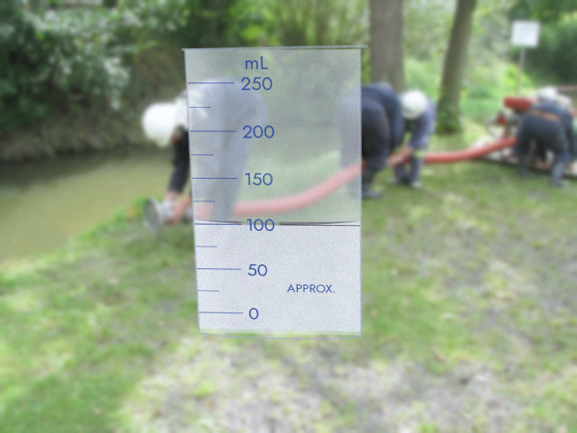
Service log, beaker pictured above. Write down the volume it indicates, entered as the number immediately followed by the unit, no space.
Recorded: 100mL
